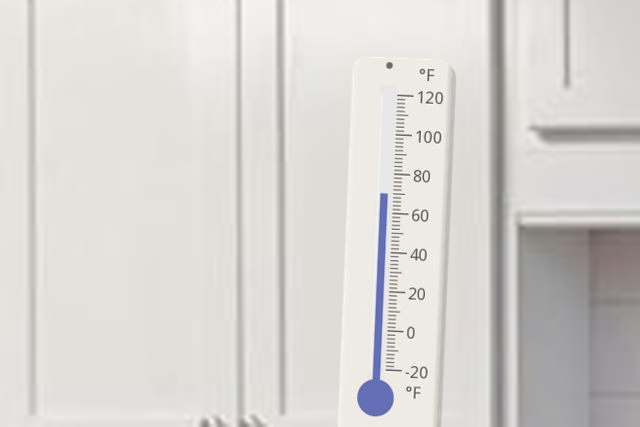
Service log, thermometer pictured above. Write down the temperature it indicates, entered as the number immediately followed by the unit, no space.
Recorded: 70°F
